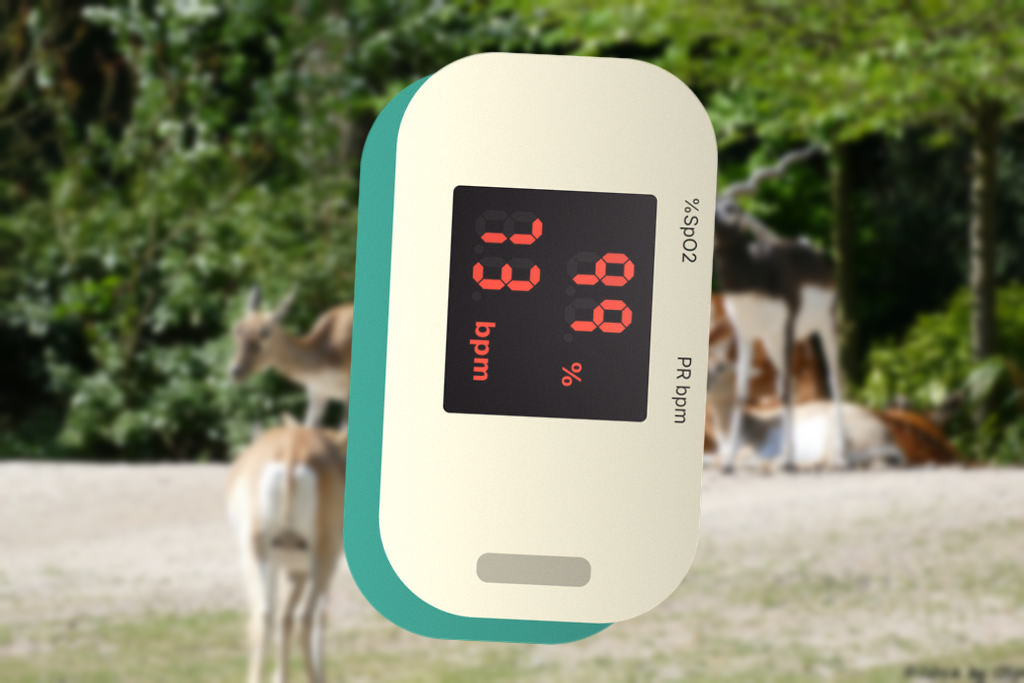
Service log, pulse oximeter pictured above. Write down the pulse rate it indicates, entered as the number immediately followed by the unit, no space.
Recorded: 73bpm
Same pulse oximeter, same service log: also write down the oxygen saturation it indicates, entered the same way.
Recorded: 99%
